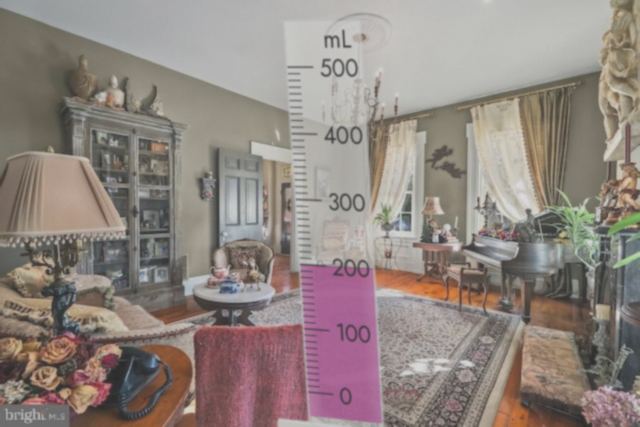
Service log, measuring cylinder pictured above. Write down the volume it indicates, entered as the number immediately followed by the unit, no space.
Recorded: 200mL
